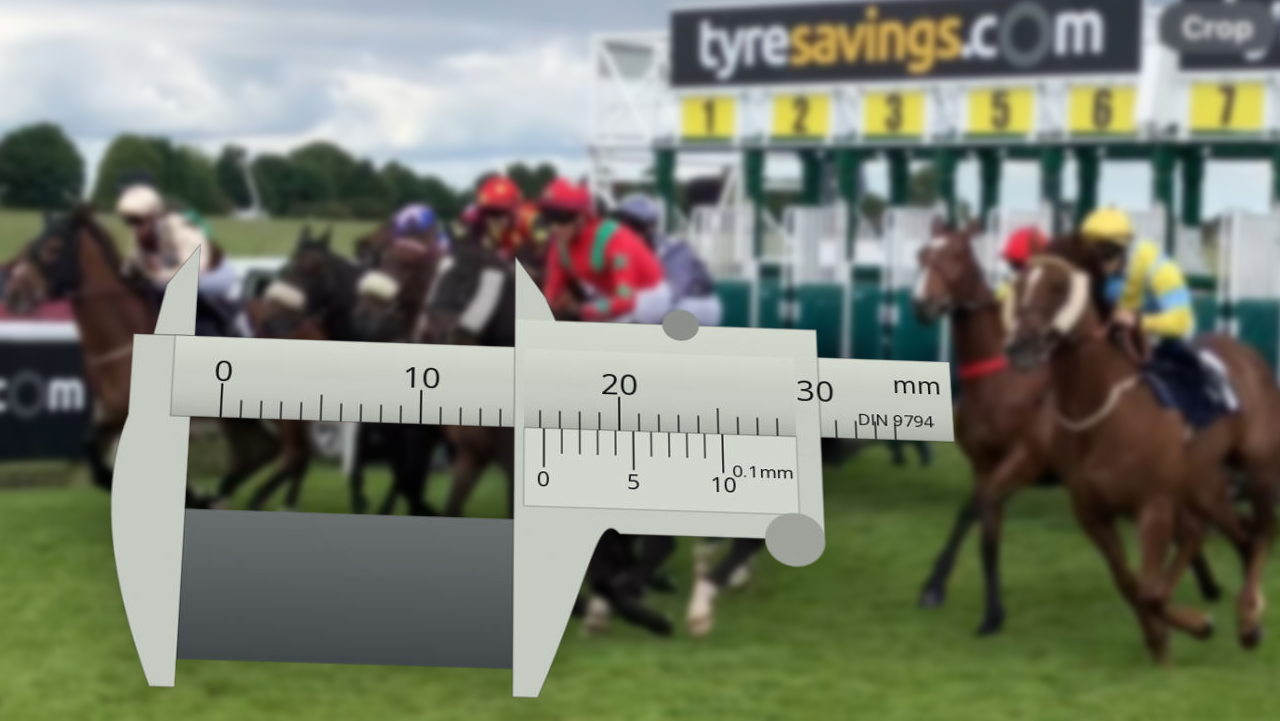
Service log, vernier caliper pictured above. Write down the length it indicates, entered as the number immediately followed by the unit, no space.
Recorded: 16.2mm
